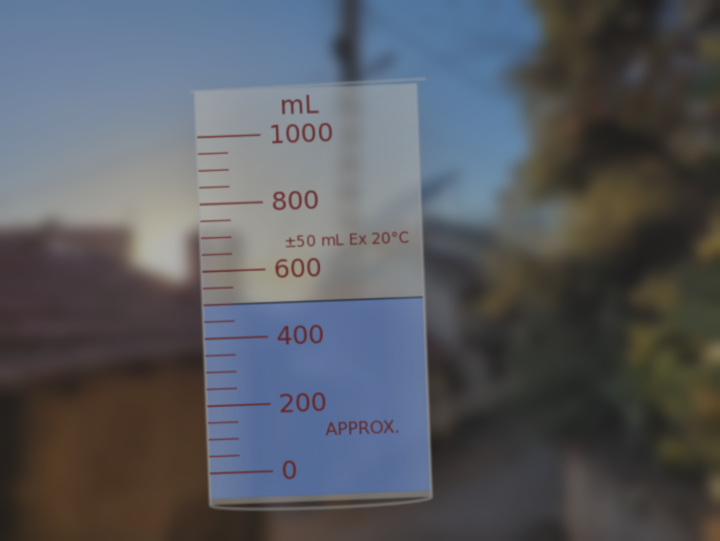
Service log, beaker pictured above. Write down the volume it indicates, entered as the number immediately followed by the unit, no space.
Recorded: 500mL
